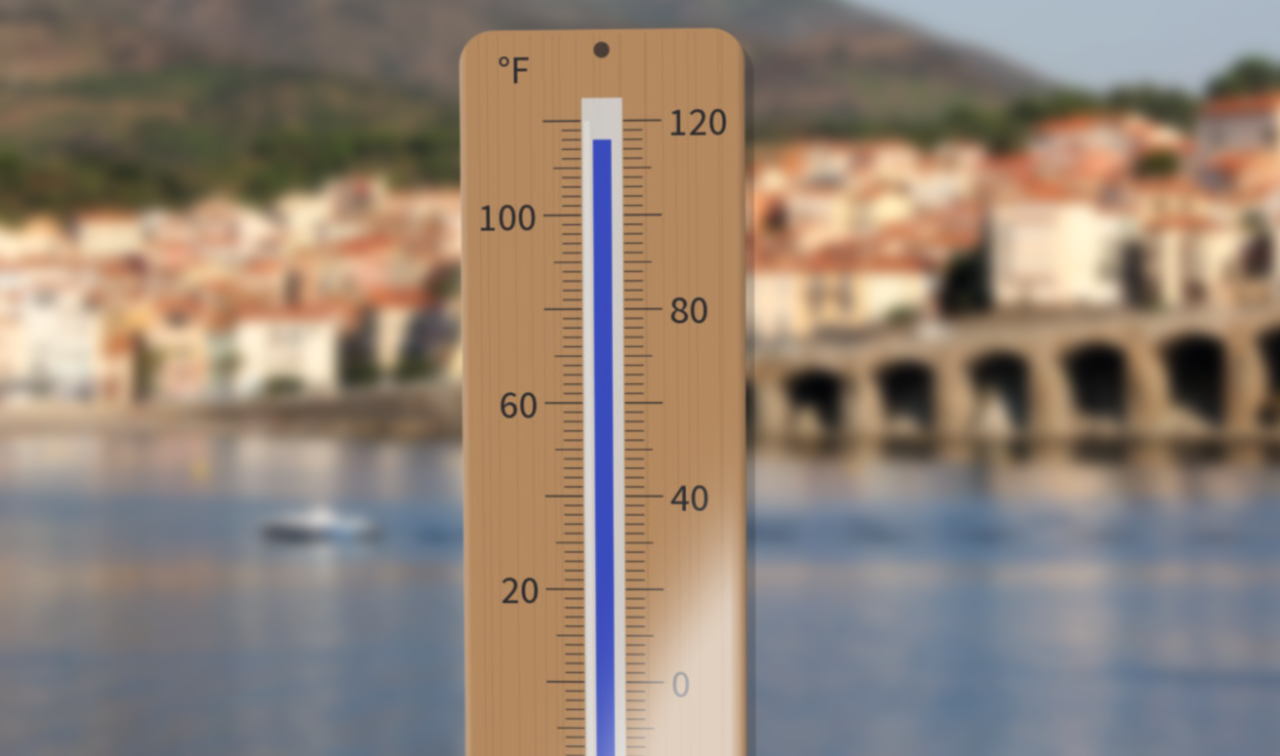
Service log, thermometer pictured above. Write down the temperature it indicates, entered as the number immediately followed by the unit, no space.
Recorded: 116°F
